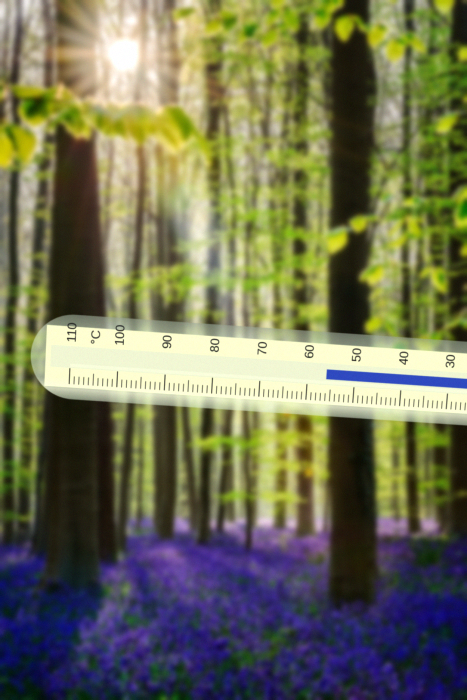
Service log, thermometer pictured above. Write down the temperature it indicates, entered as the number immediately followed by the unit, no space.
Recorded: 56°C
